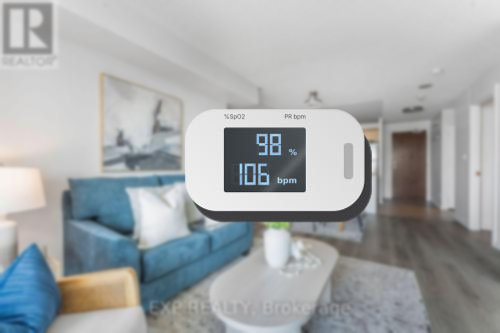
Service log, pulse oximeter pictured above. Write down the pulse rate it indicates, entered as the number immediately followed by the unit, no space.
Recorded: 106bpm
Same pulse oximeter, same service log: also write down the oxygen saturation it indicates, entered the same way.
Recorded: 98%
